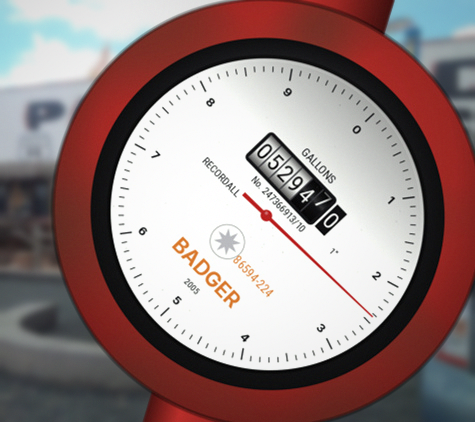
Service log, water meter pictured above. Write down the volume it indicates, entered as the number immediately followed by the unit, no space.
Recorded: 529472.4gal
